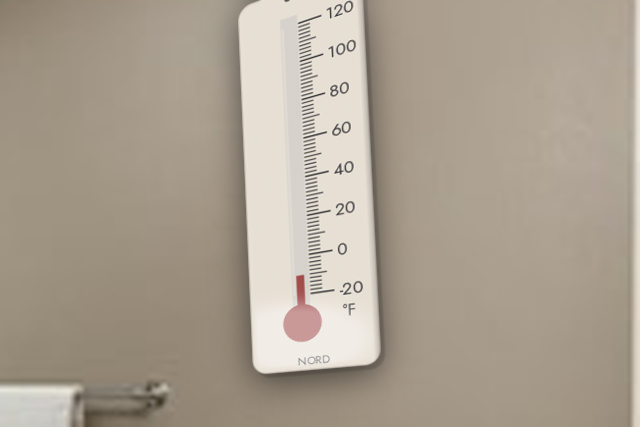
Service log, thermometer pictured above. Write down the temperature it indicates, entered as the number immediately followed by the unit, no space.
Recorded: -10°F
